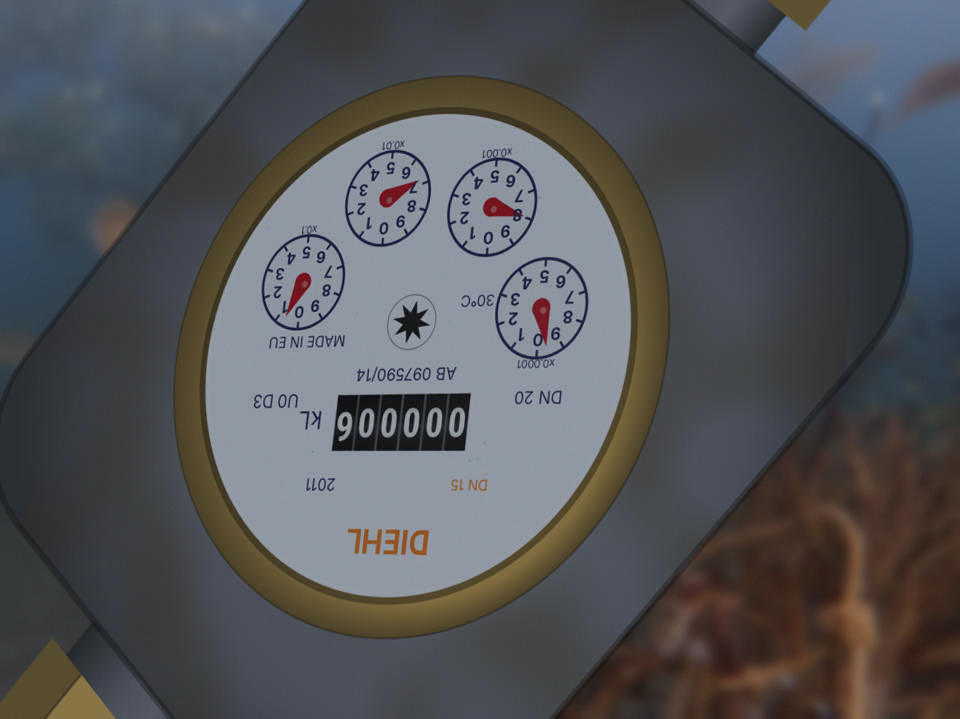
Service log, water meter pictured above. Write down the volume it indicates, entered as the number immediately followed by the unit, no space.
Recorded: 6.0679kL
